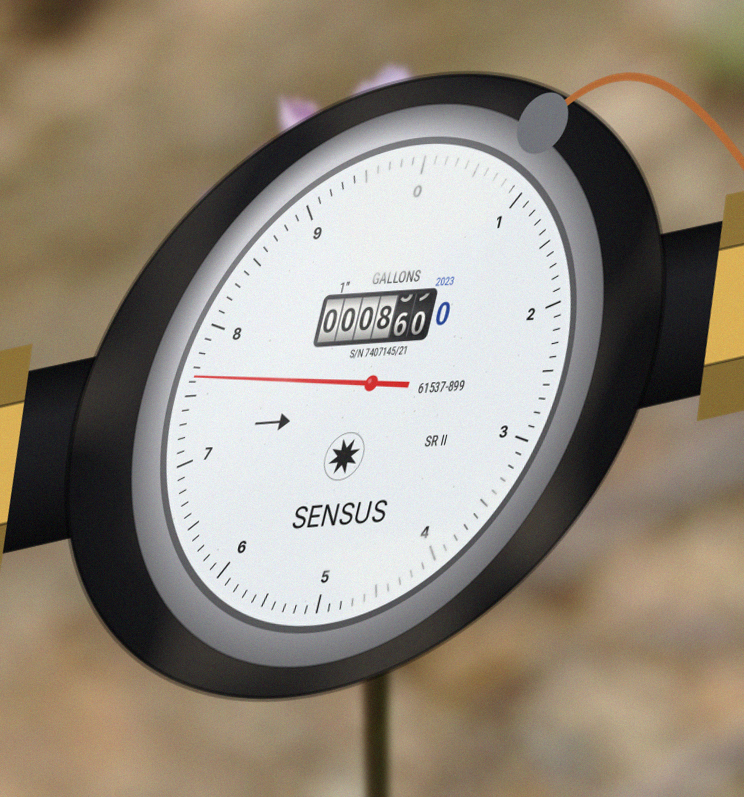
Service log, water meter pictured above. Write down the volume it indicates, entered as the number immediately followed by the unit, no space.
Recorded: 8597.6gal
